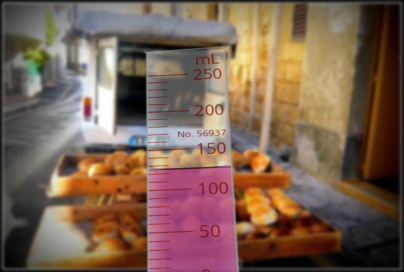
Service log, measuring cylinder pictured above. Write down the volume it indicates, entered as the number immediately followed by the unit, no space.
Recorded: 125mL
